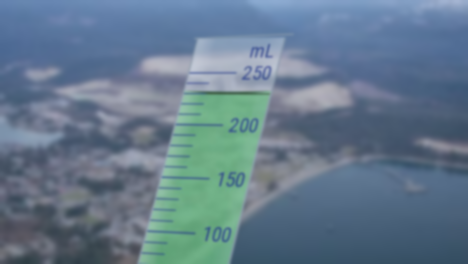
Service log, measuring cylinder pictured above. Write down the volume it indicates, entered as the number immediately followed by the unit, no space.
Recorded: 230mL
